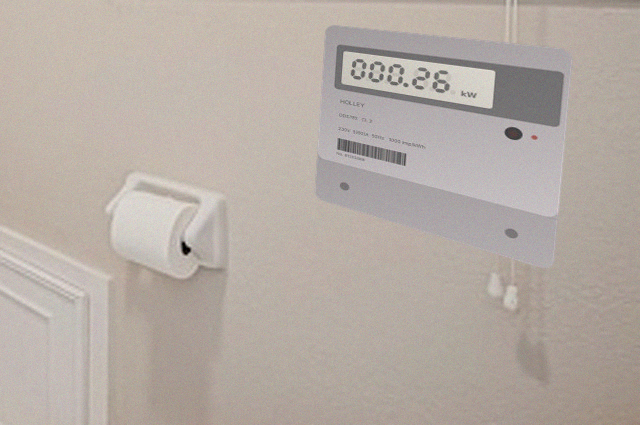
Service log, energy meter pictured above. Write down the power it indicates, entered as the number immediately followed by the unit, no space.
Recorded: 0.26kW
